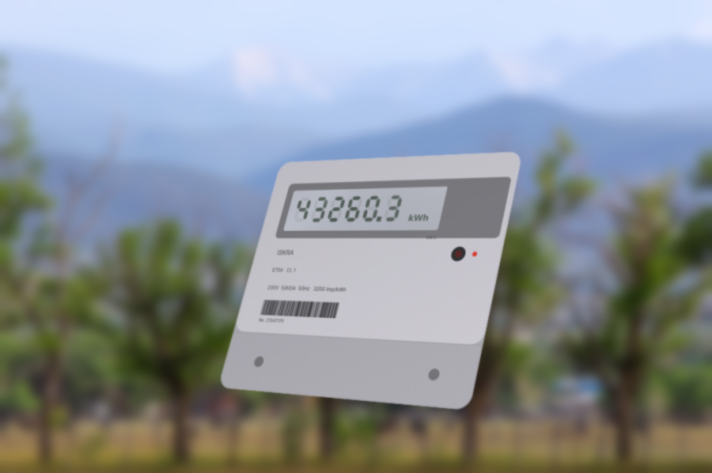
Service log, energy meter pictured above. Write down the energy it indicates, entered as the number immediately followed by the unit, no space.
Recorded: 43260.3kWh
